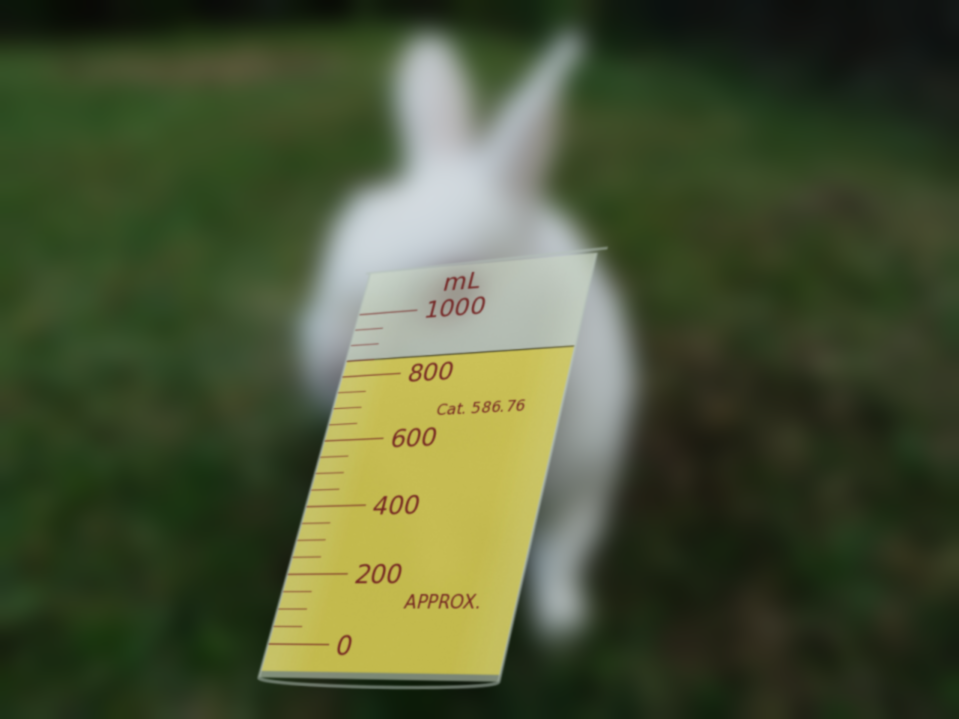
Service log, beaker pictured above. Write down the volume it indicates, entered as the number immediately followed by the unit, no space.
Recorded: 850mL
